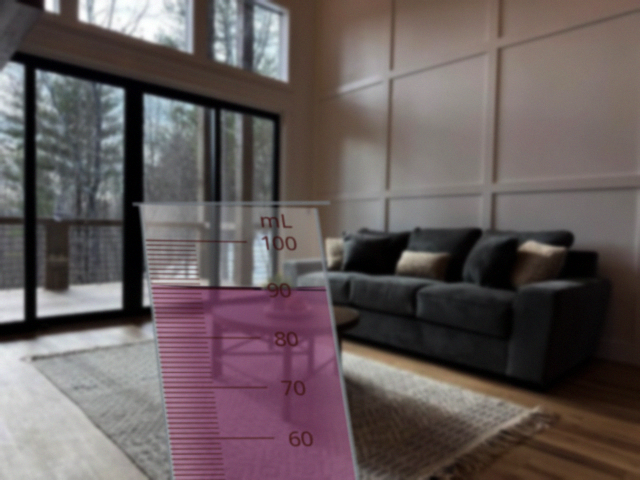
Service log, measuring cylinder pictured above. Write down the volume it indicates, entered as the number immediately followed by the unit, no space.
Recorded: 90mL
